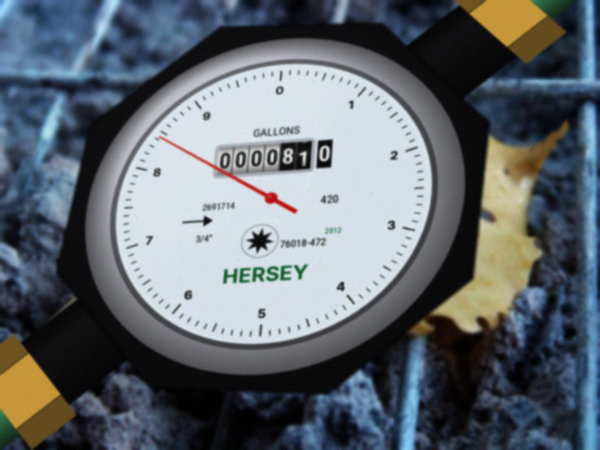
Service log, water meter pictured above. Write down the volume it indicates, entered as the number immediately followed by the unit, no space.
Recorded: 808.4gal
